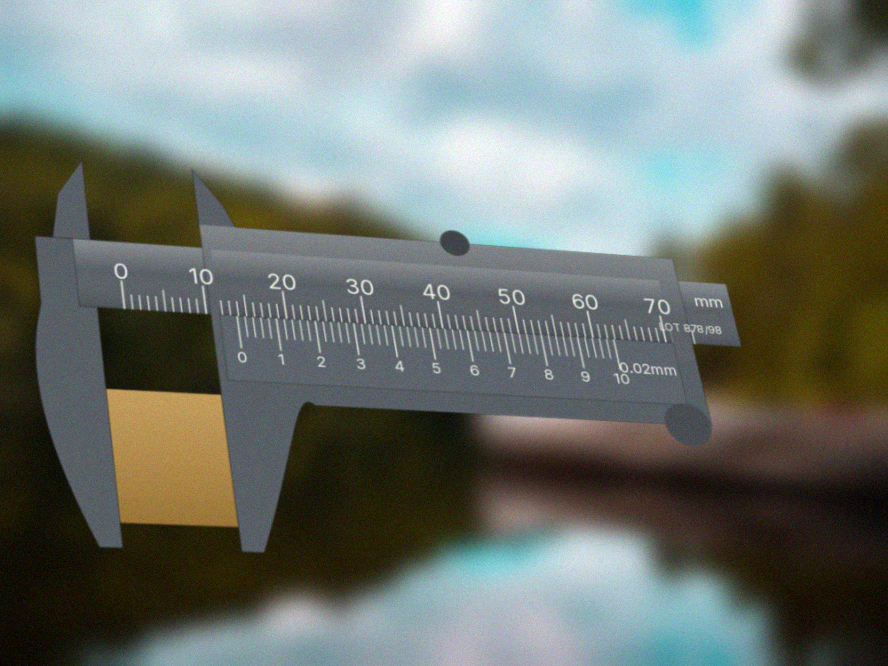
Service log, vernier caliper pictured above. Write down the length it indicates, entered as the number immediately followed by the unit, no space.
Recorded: 13.8mm
